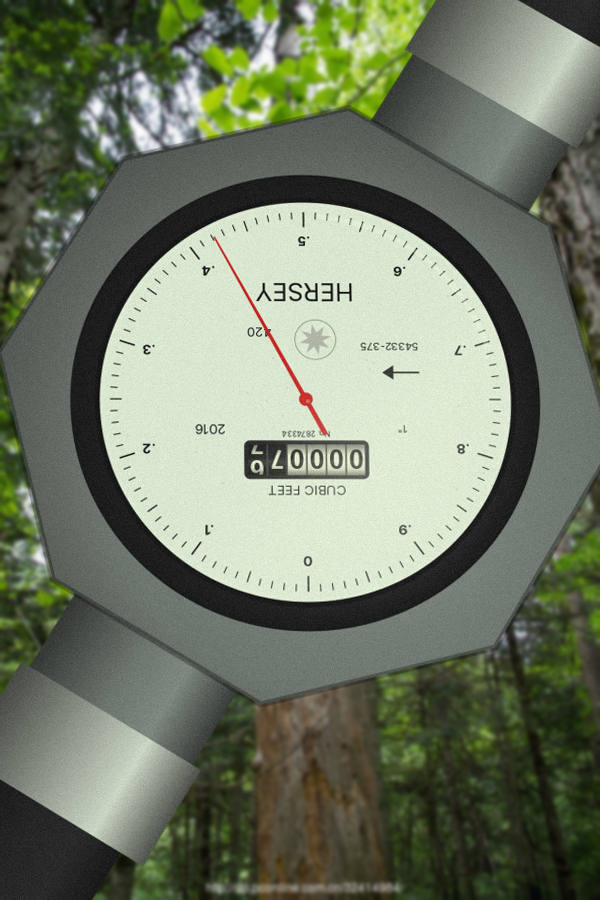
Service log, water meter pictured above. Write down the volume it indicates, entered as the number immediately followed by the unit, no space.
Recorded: 76.42ft³
